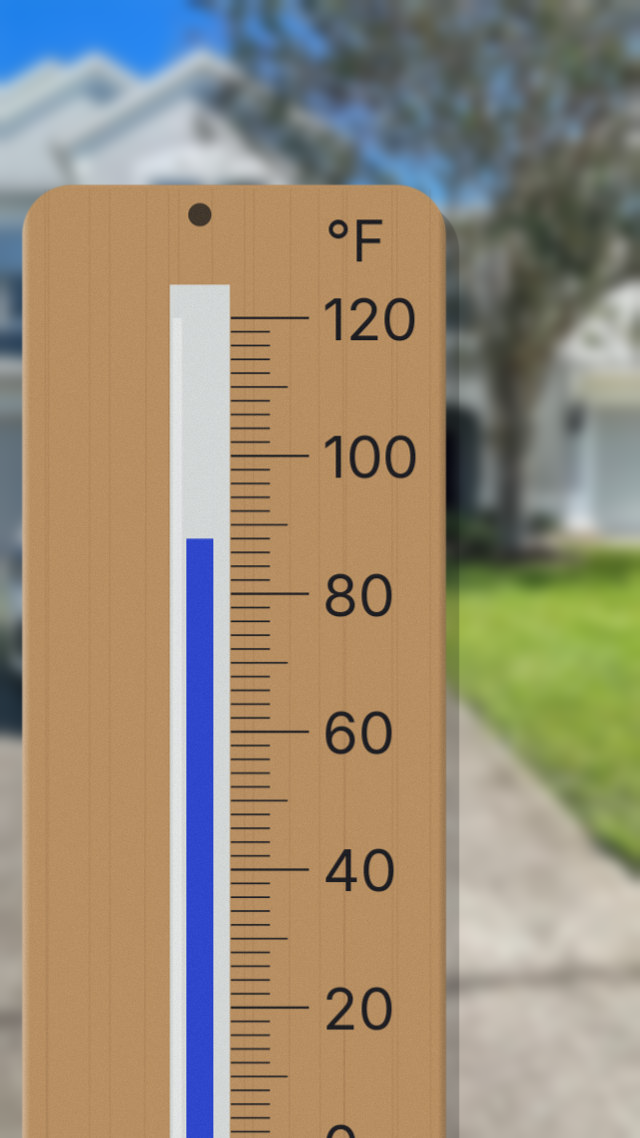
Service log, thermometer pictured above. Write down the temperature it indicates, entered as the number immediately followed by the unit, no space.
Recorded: 88°F
